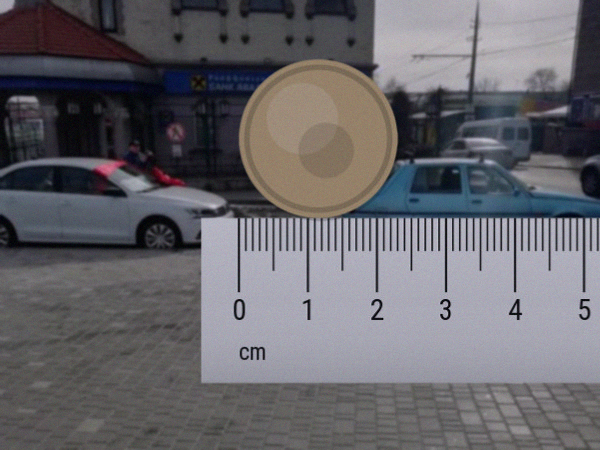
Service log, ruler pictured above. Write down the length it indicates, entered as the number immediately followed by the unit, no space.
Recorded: 2.3cm
